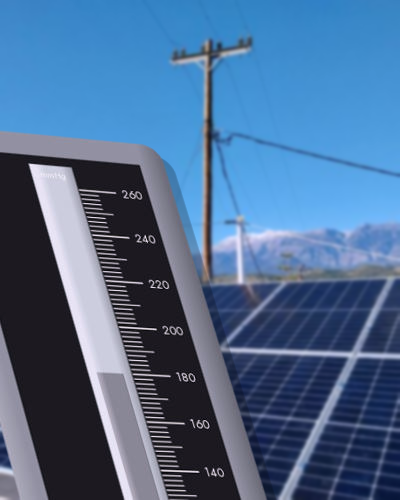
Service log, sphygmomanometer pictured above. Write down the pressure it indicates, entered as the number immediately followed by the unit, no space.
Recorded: 180mmHg
